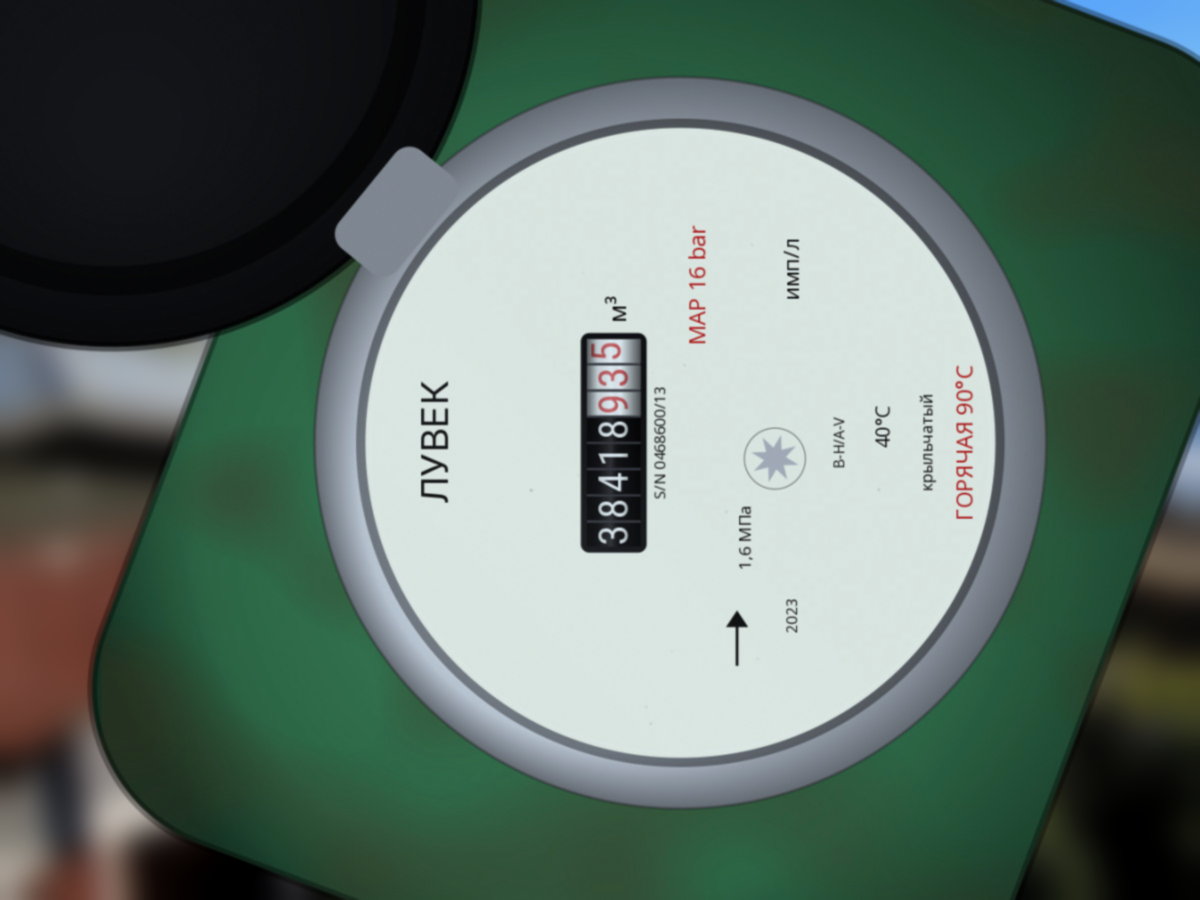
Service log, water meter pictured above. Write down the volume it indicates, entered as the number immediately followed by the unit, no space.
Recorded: 38418.935m³
